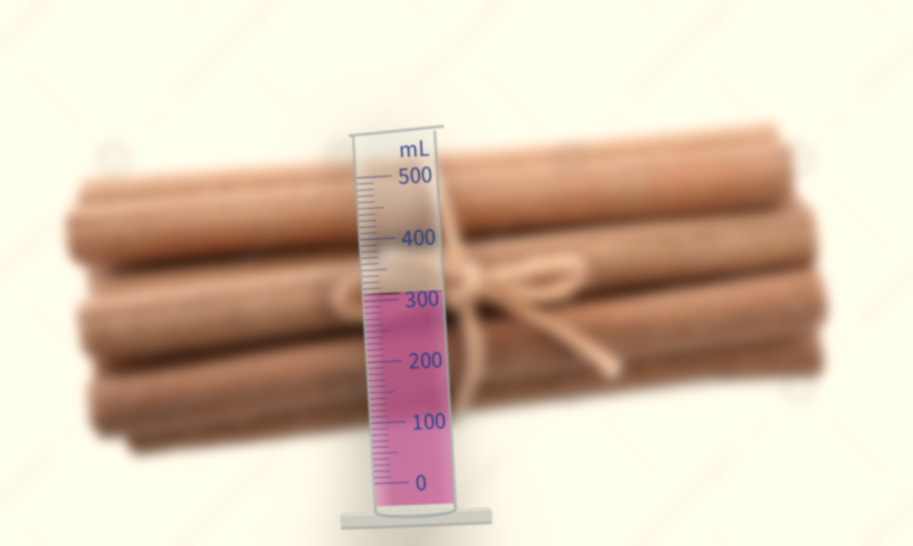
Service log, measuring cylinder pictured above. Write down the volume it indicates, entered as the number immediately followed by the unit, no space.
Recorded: 310mL
